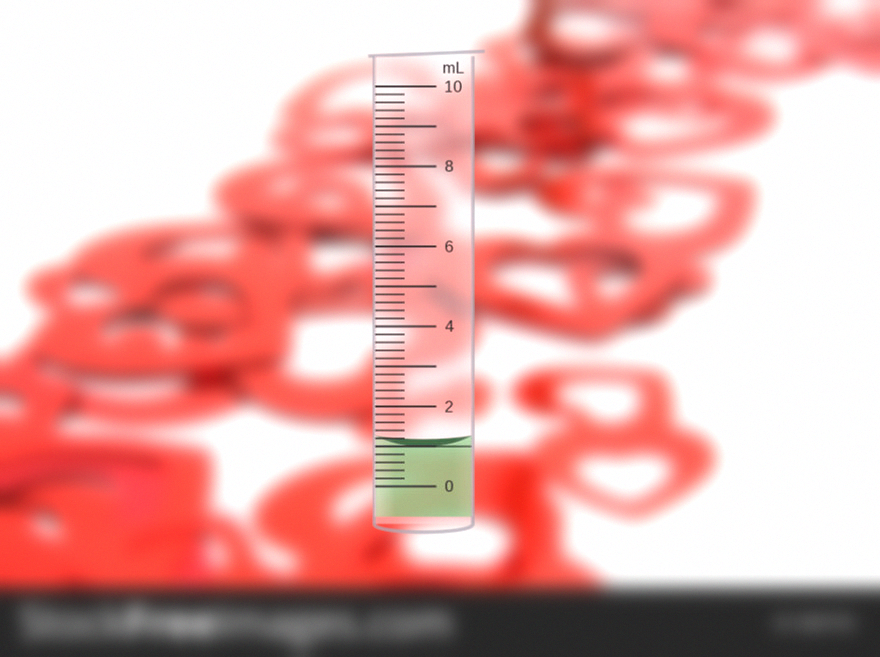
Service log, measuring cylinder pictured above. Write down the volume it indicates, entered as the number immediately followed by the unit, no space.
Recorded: 1mL
